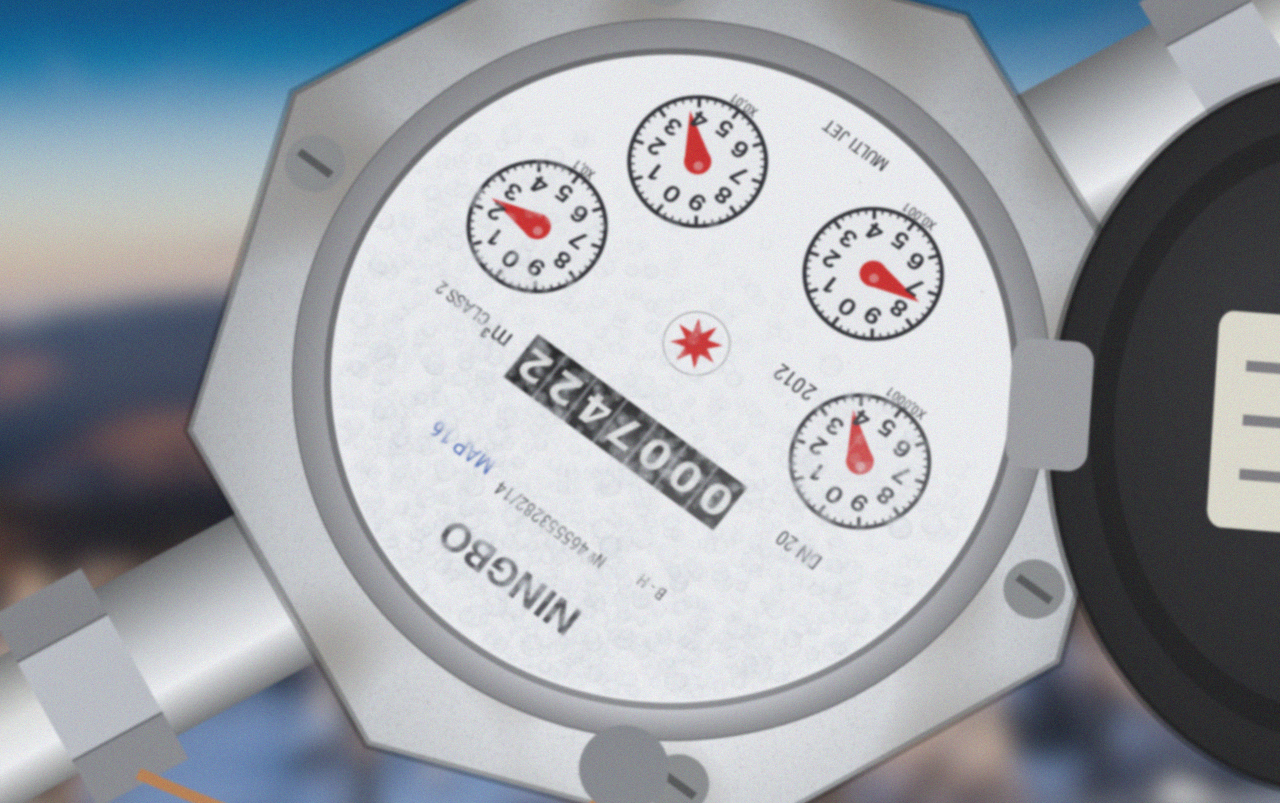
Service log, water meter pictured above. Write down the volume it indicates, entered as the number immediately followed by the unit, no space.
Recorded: 7422.2373m³
